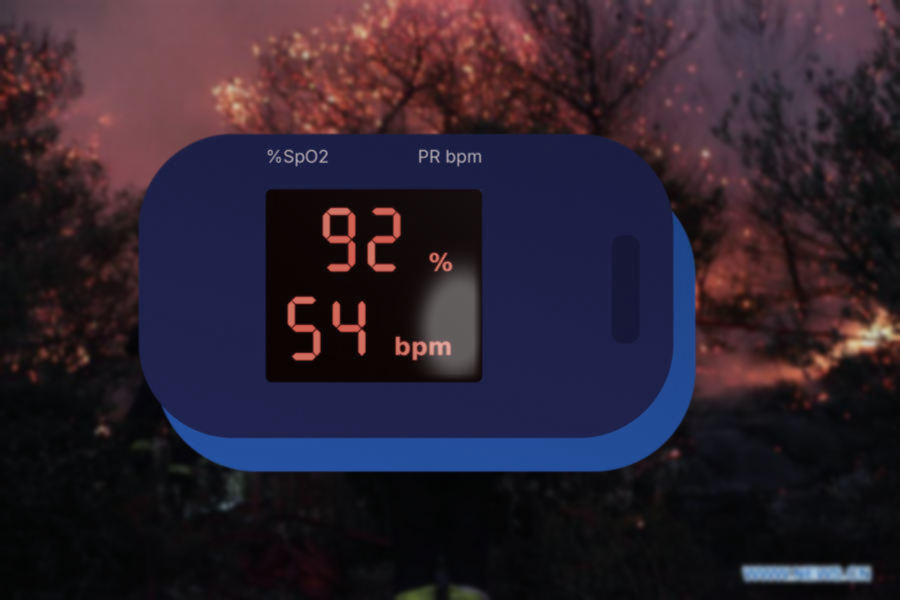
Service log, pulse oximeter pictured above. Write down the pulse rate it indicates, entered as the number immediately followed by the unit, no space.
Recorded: 54bpm
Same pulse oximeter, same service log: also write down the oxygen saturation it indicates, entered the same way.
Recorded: 92%
